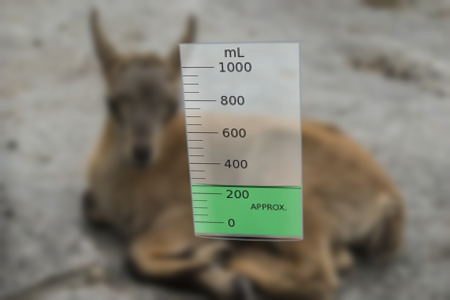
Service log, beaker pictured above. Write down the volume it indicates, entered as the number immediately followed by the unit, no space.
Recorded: 250mL
